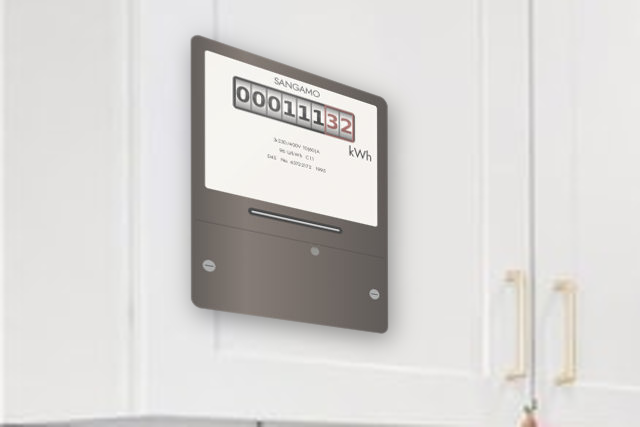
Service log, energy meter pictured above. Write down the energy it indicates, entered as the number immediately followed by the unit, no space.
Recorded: 111.32kWh
